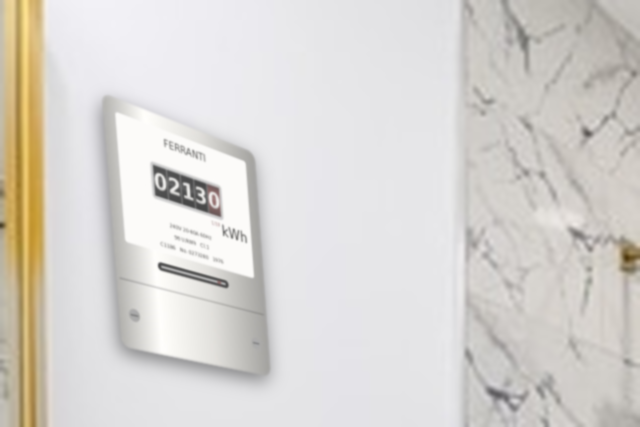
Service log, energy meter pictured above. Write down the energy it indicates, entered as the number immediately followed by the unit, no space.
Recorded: 213.0kWh
